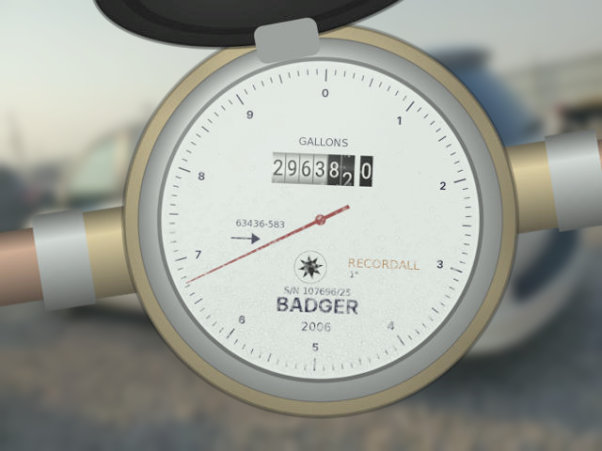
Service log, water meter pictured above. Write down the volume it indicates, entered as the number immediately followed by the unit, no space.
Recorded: 2963816.7gal
